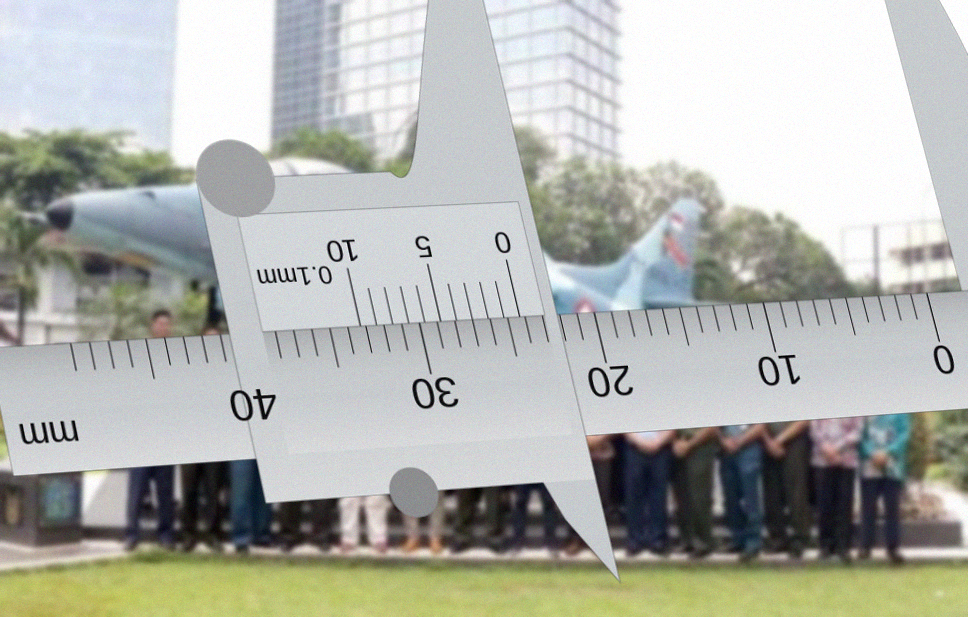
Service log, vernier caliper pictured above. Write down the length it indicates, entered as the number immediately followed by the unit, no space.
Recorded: 24.3mm
